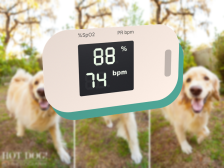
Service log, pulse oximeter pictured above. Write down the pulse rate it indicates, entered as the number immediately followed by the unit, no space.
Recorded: 74bpm
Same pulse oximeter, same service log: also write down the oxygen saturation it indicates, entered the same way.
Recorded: 88%
